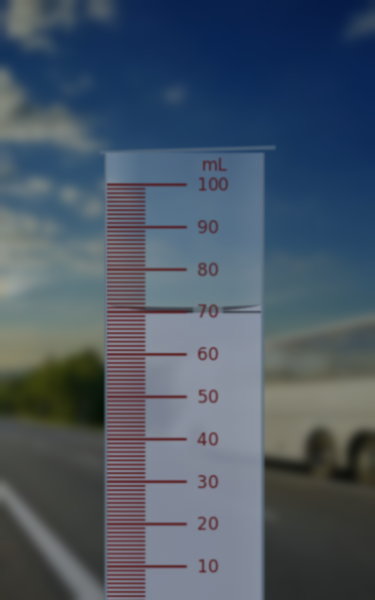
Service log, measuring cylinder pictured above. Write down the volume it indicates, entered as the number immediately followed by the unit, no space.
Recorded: 70mL
